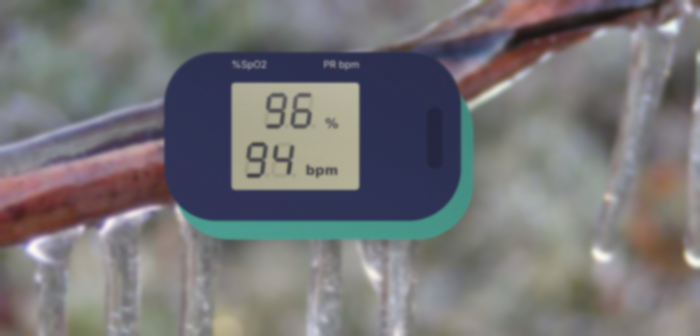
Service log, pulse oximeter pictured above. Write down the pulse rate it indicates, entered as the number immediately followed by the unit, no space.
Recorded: 94bpm
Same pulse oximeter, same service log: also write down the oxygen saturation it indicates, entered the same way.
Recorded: 96%
